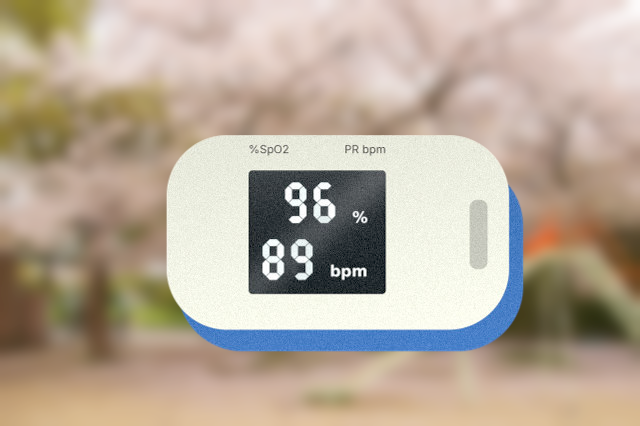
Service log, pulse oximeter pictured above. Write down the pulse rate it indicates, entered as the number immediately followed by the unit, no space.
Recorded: 89bpm
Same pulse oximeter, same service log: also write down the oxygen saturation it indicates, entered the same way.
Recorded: 96%
